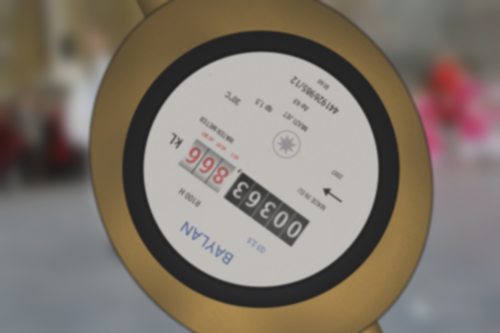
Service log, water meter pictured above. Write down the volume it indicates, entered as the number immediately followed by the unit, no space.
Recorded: 363.866kL
